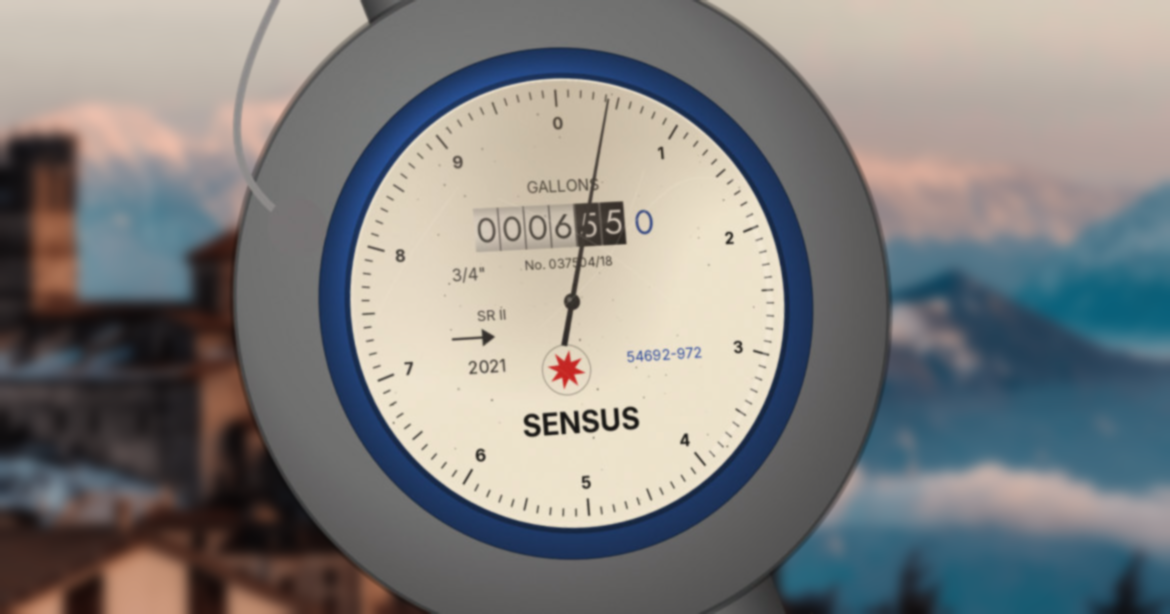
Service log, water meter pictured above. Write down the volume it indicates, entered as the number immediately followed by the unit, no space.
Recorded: 6550.4gal
